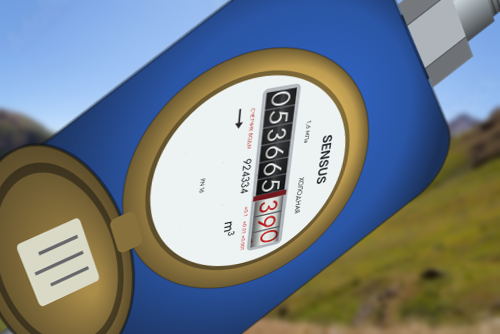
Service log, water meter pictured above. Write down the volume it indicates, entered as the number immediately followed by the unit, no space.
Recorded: 53665.390m³
